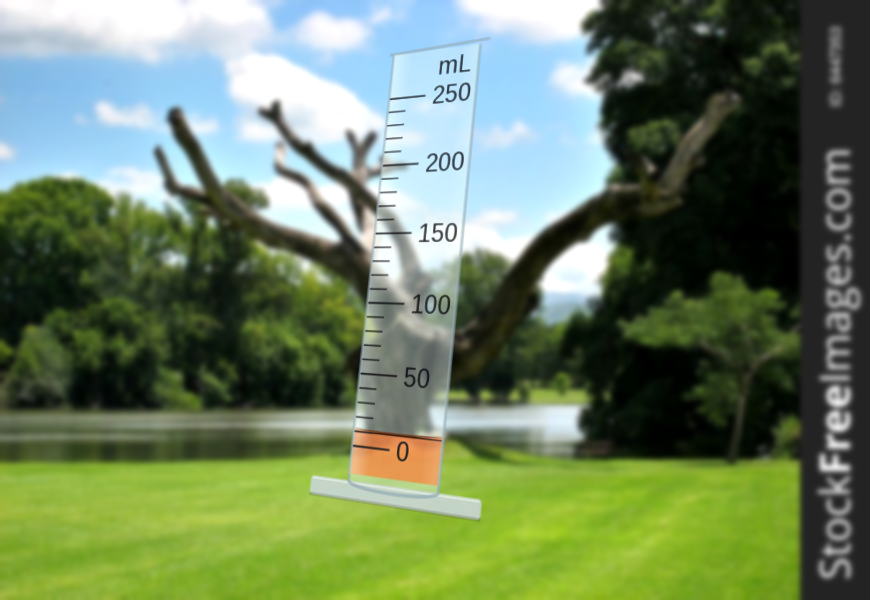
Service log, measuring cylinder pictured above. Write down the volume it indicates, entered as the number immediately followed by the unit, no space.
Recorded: 10mL
